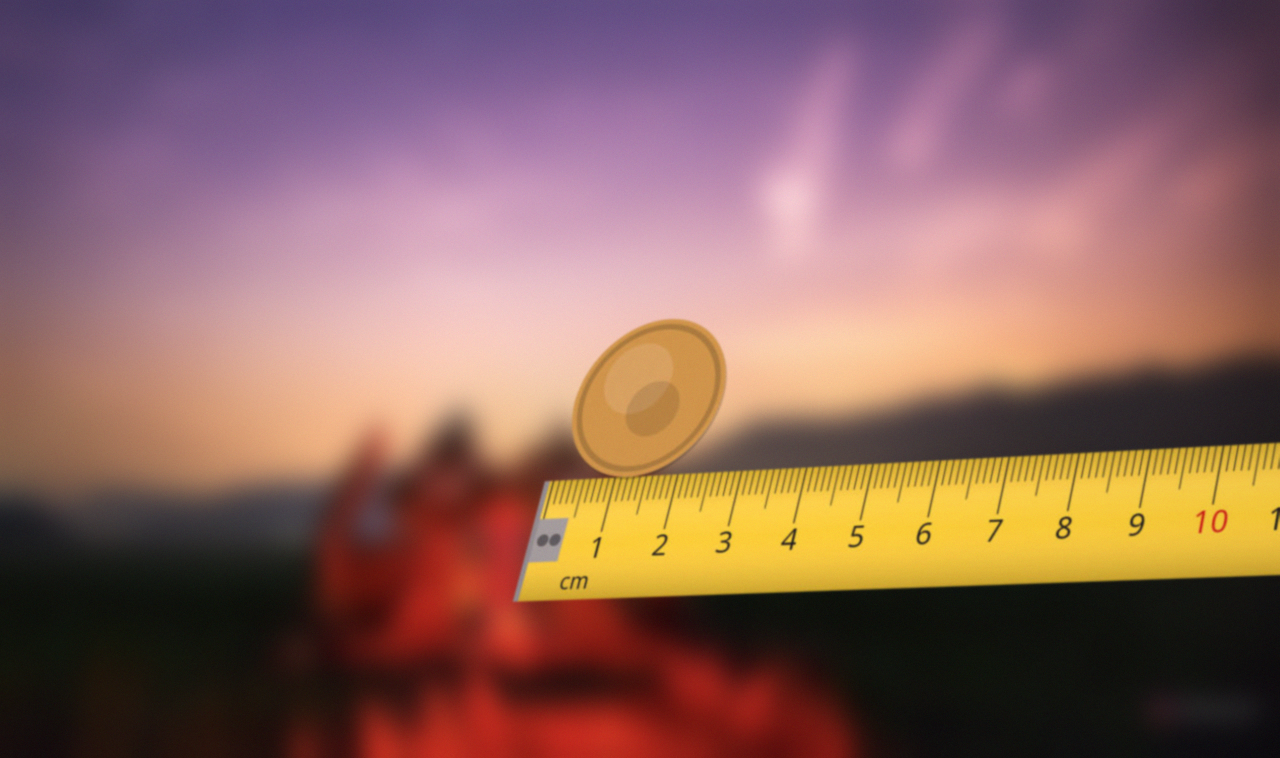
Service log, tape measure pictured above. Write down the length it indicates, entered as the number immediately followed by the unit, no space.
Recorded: 2.4cm
